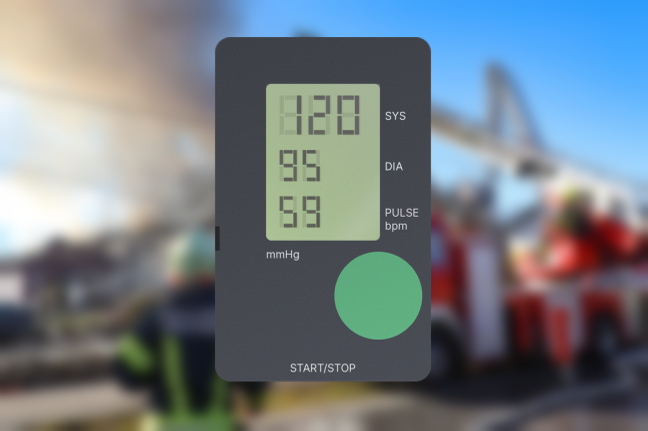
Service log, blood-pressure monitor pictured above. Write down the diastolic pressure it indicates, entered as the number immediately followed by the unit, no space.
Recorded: 95mmHg
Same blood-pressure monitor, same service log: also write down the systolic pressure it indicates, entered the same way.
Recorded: 120mmHg
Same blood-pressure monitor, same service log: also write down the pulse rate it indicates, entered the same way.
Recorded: 59bpm
